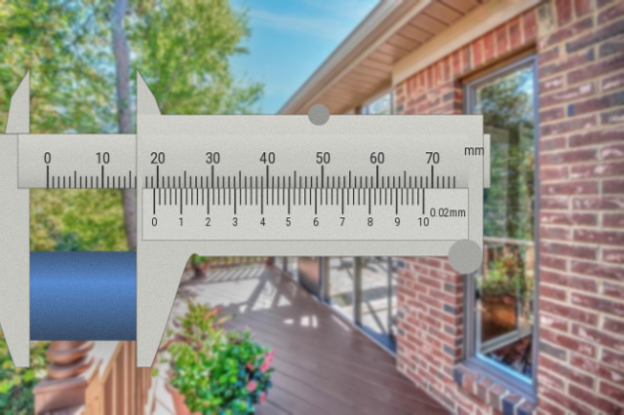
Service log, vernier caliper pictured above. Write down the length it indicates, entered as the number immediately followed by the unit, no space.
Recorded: 19.4mm
